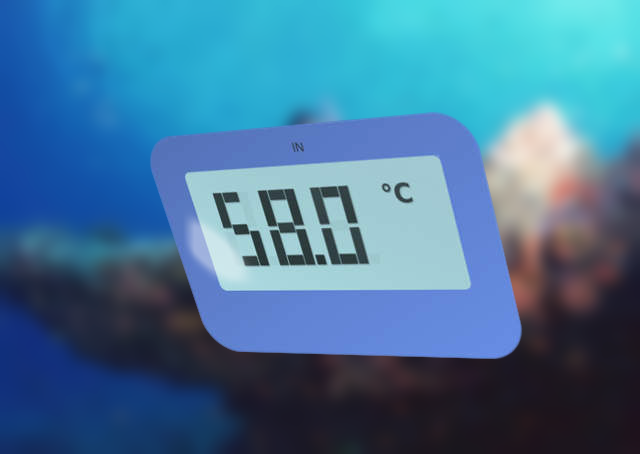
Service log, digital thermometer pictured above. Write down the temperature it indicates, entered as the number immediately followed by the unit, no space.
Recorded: 58.0°C
